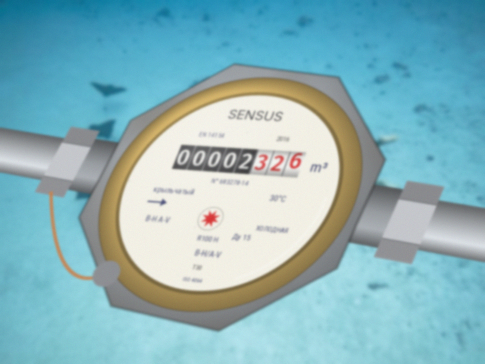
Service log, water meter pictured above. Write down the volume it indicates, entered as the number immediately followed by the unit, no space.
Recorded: 2.326m³
